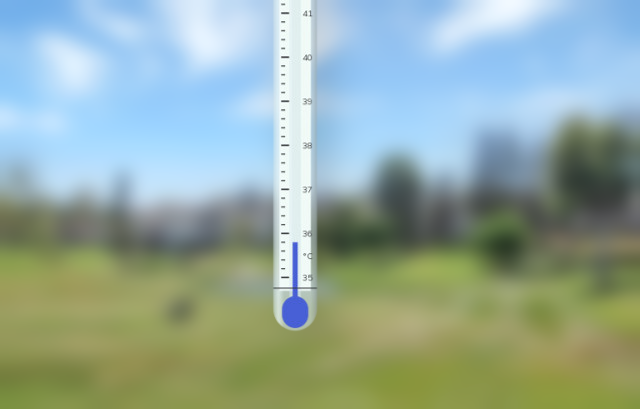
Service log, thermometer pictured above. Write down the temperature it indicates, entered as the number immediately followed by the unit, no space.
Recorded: 35.8°C
